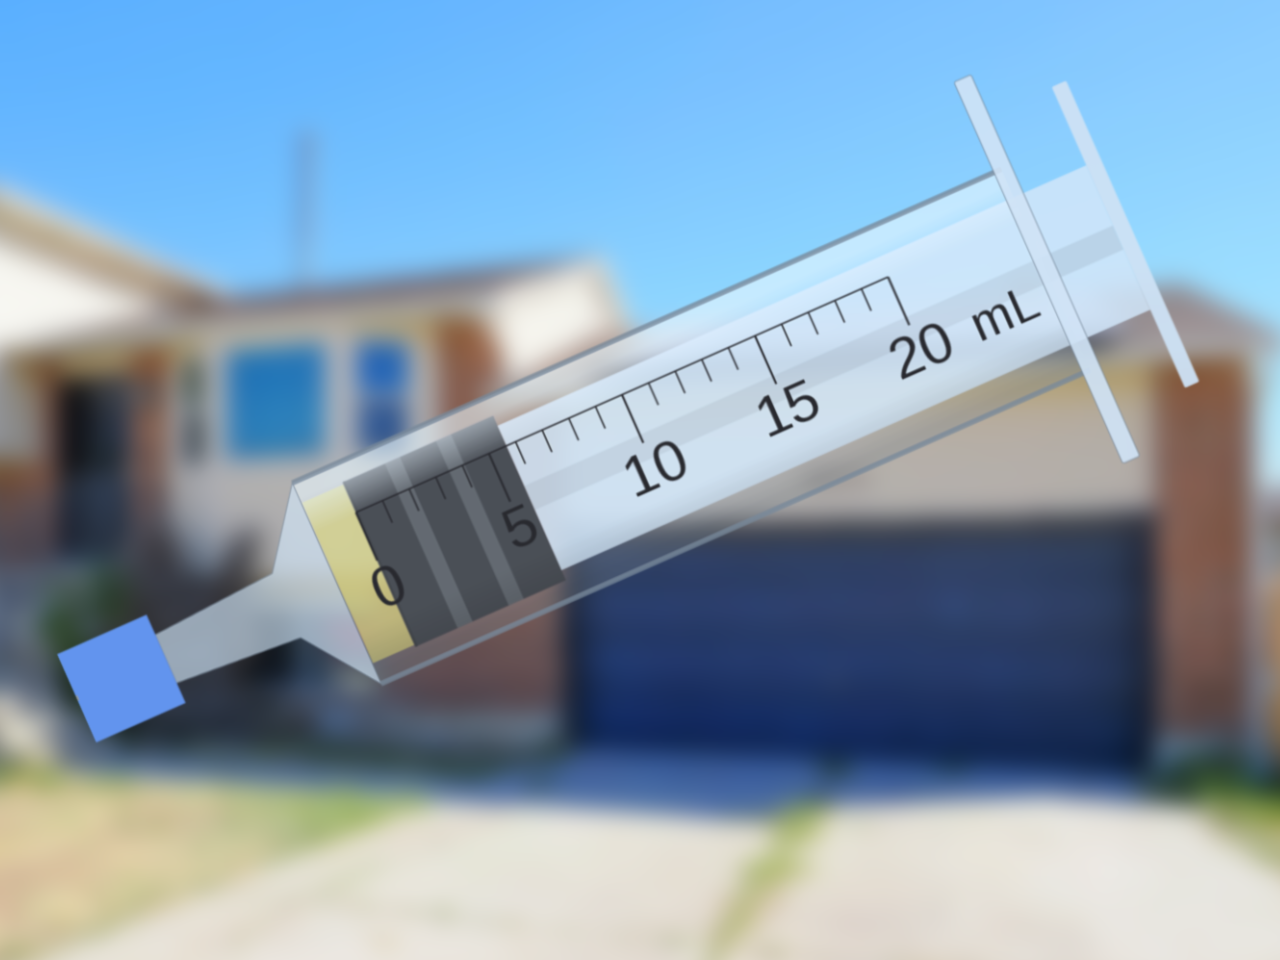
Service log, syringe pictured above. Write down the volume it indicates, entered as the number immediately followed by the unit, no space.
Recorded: 0mL
